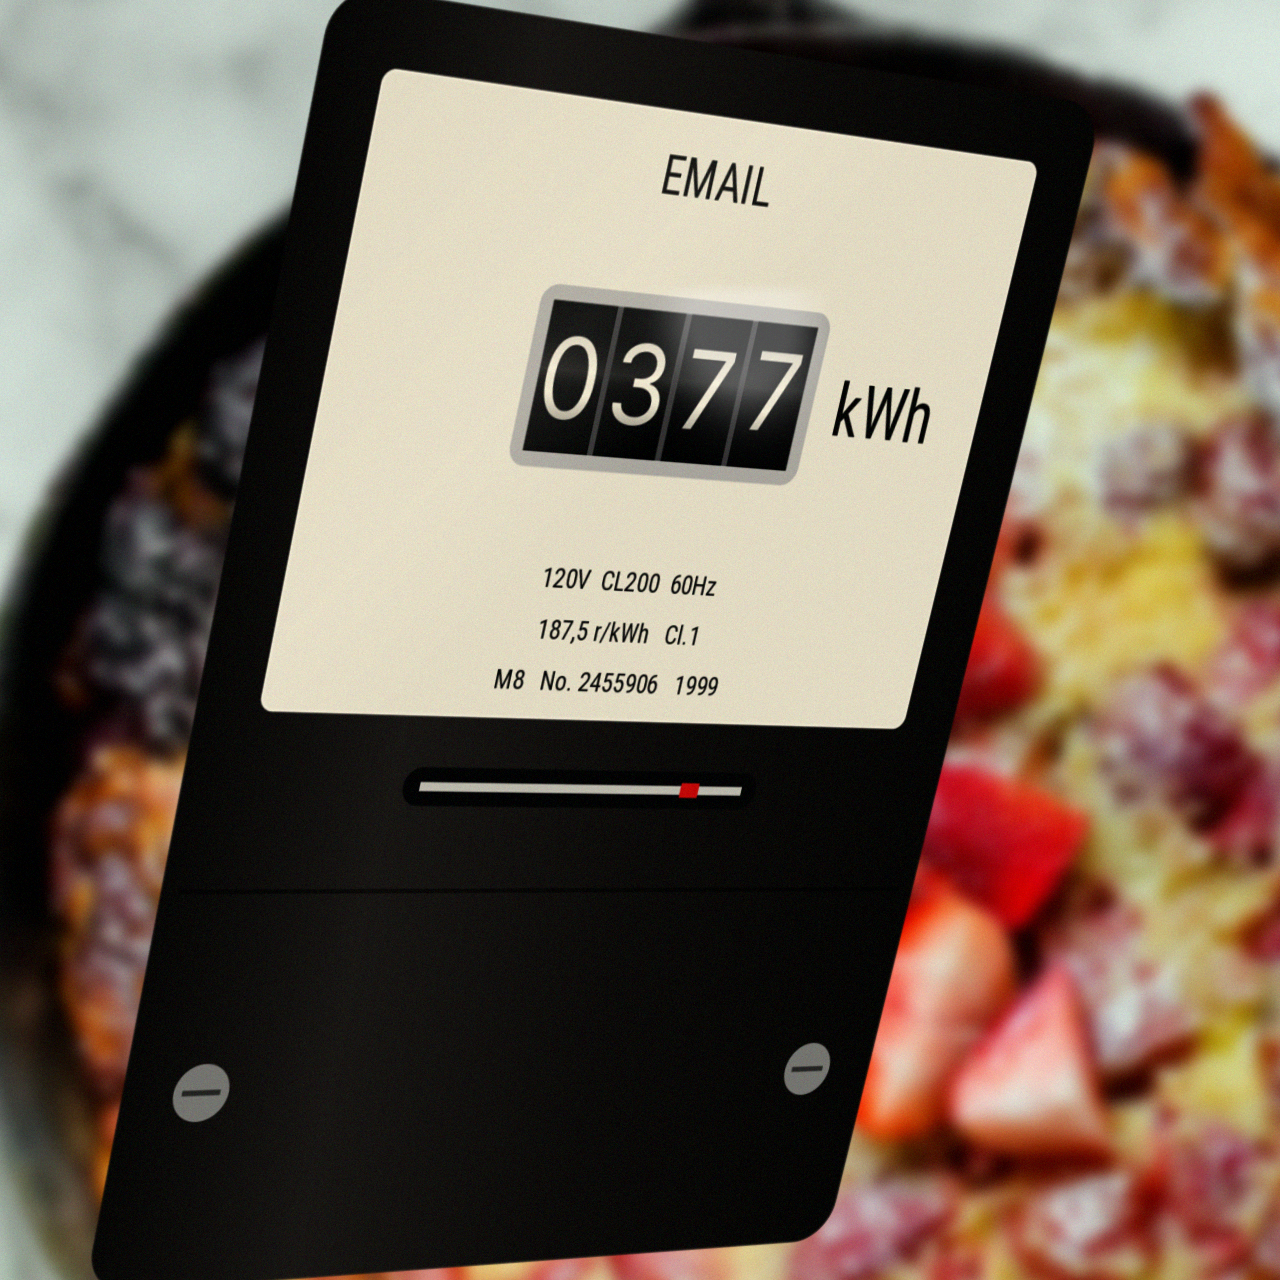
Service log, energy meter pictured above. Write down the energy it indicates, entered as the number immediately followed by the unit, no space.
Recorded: 377kWh
